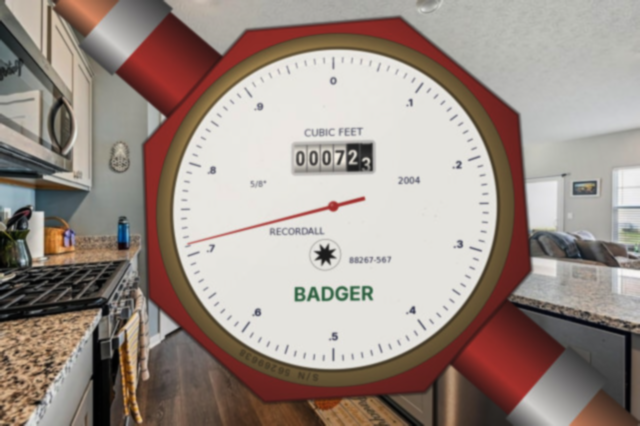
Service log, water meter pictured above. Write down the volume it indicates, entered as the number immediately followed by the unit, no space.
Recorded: 722.71ft³
